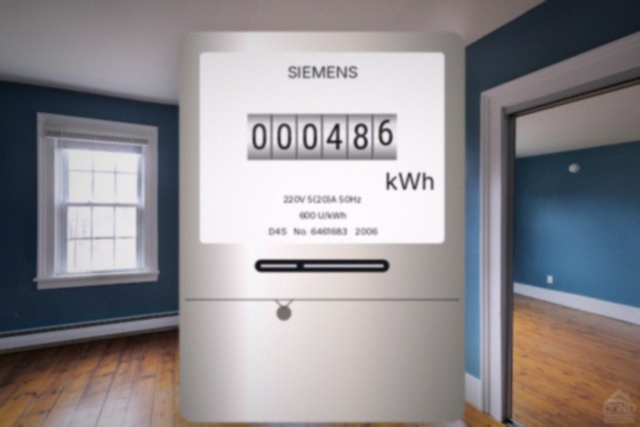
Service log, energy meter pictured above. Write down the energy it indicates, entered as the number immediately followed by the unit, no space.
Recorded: 486kWh
